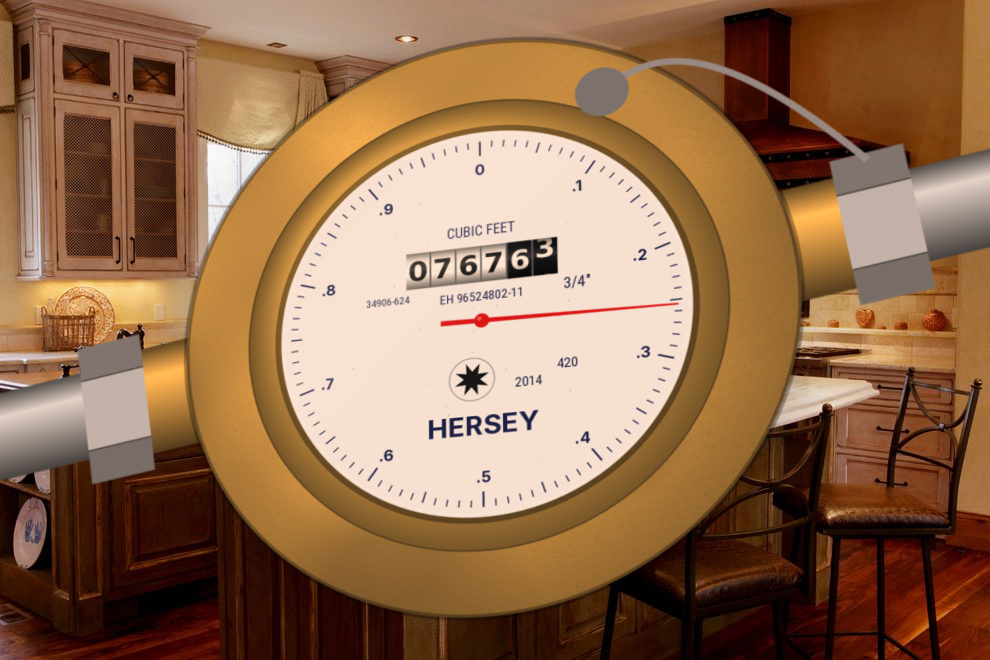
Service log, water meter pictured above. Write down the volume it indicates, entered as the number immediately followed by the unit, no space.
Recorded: 76763.25ft³
